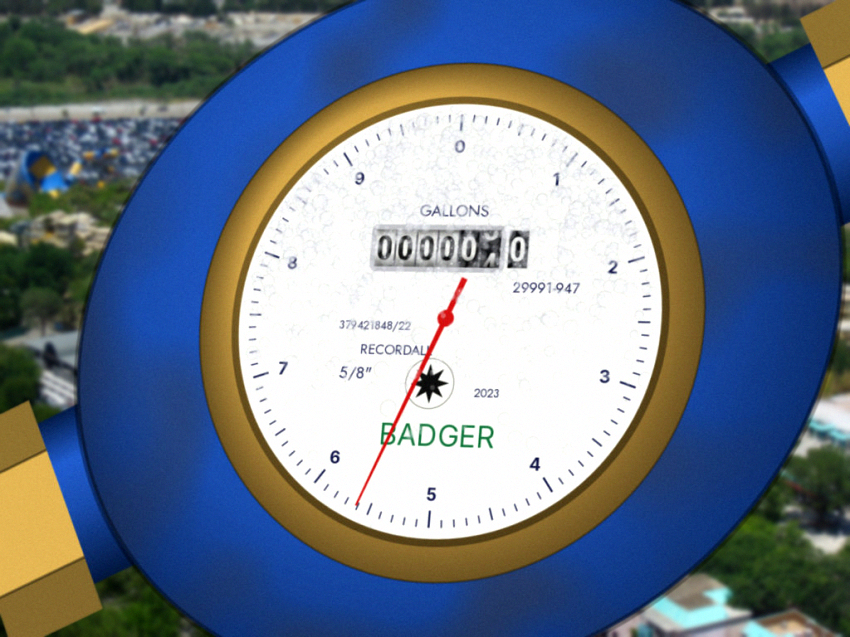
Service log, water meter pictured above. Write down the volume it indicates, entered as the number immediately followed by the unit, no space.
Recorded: 35.6gal
